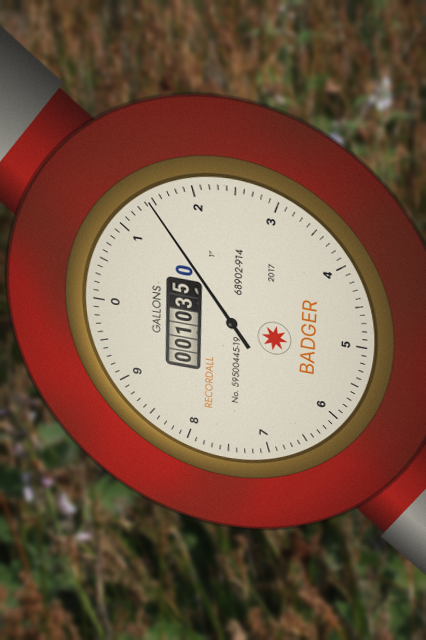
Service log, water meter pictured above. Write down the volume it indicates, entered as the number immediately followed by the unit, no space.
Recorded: 10351.4gal
